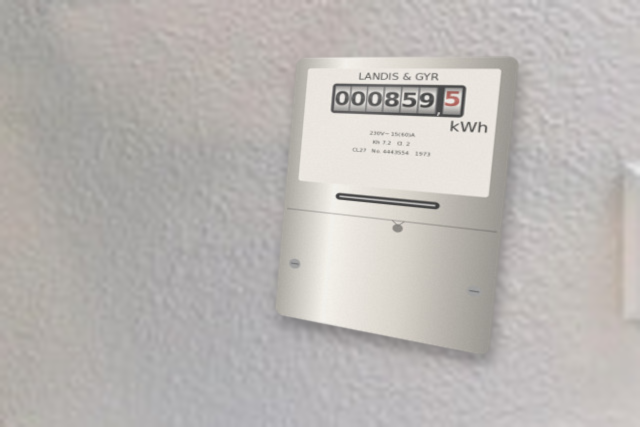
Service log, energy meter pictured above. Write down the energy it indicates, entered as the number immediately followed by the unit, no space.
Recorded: 859.5kWh
